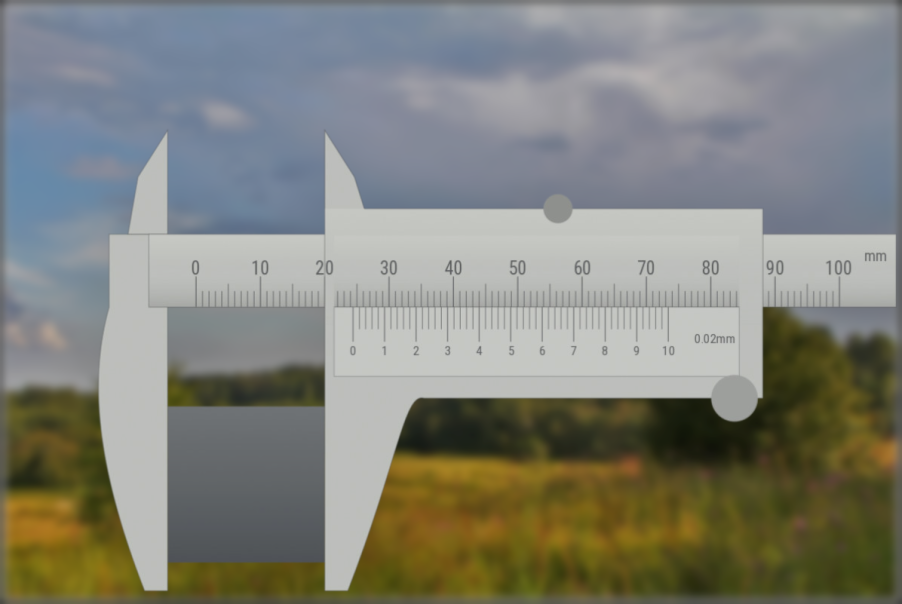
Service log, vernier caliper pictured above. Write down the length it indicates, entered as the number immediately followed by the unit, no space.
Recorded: 24.4mm
